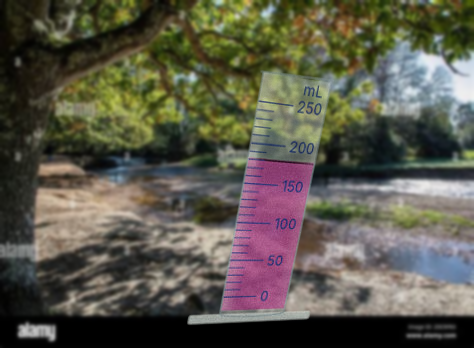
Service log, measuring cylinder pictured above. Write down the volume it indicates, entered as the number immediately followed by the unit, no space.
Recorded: 180mL
